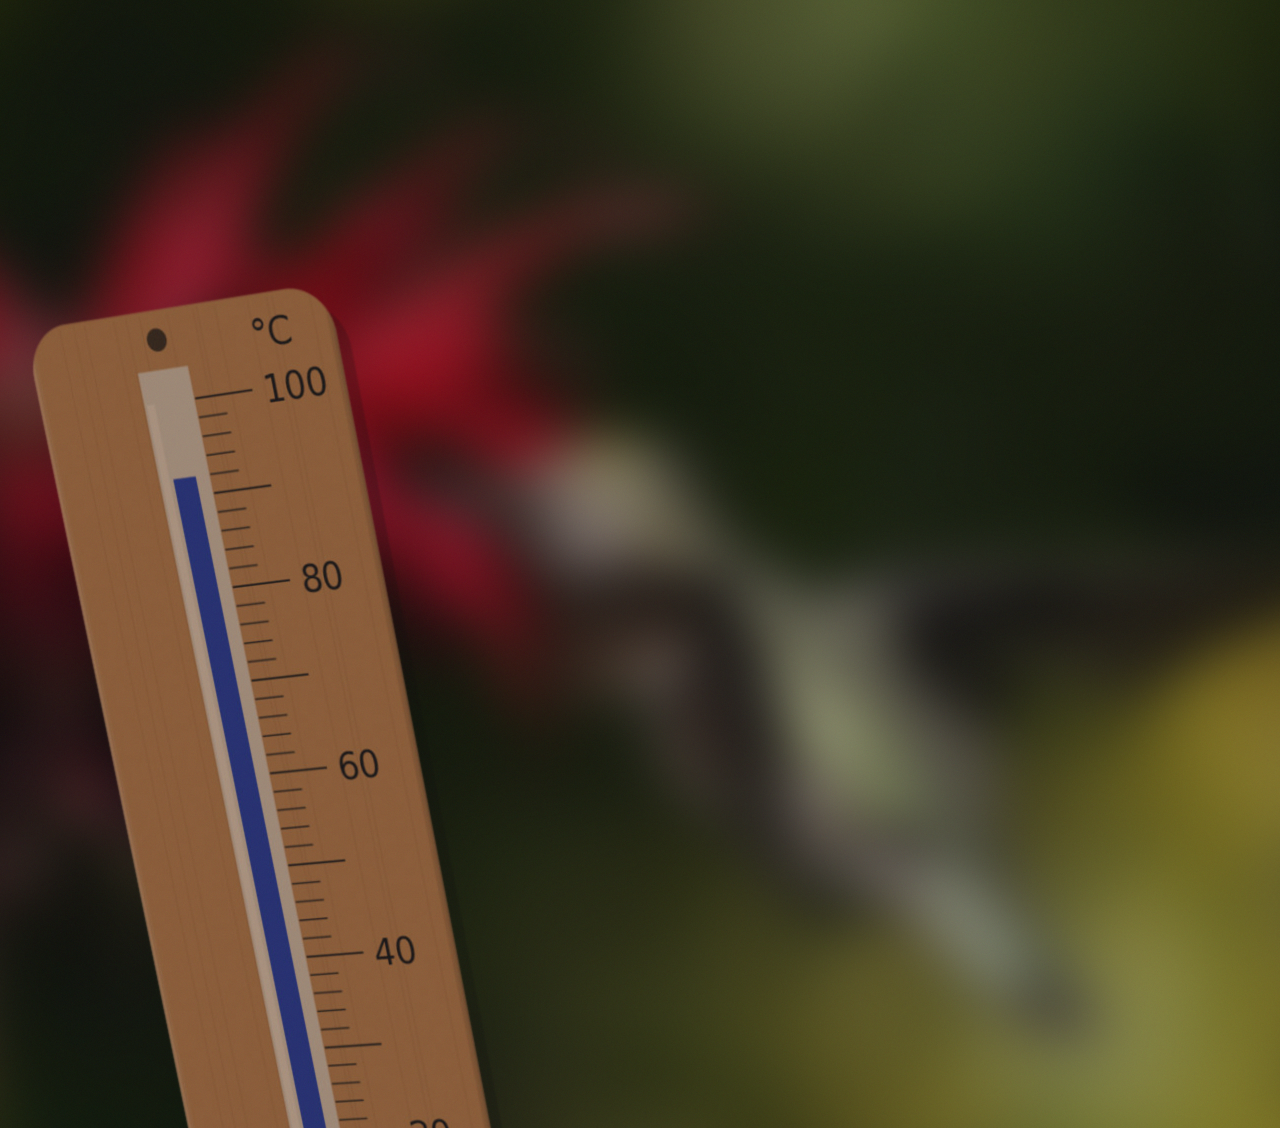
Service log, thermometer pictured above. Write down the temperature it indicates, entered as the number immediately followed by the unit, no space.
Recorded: 92°C
